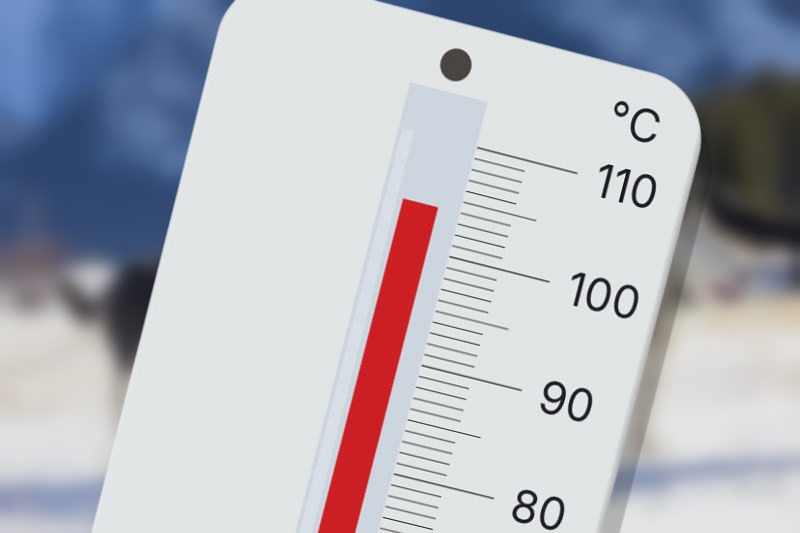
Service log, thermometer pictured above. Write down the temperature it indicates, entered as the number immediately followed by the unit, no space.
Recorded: 104°C
